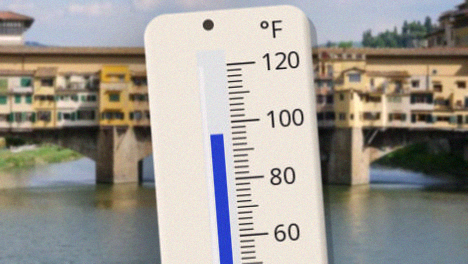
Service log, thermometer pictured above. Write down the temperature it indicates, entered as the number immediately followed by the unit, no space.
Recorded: 96°F
